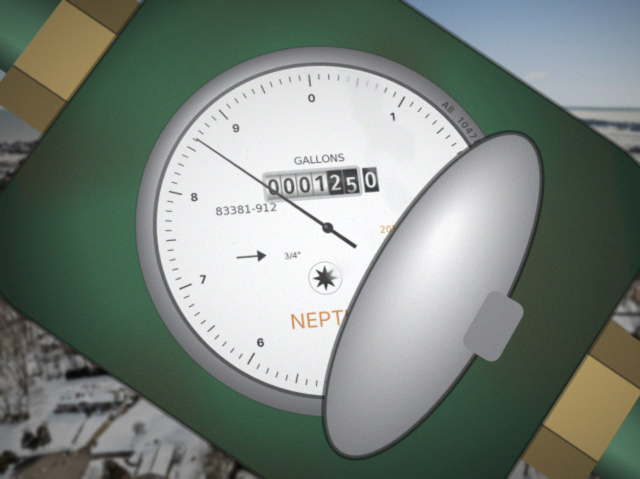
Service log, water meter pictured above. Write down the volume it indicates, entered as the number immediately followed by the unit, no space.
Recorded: 1248.6gal
